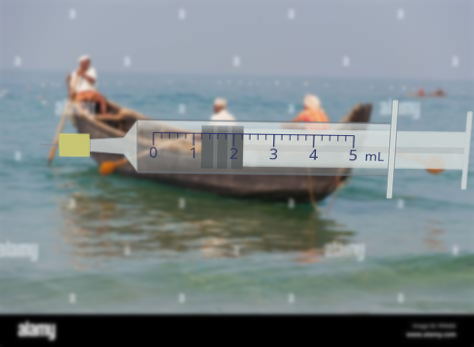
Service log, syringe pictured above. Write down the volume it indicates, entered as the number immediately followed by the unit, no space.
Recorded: 1.2mL
